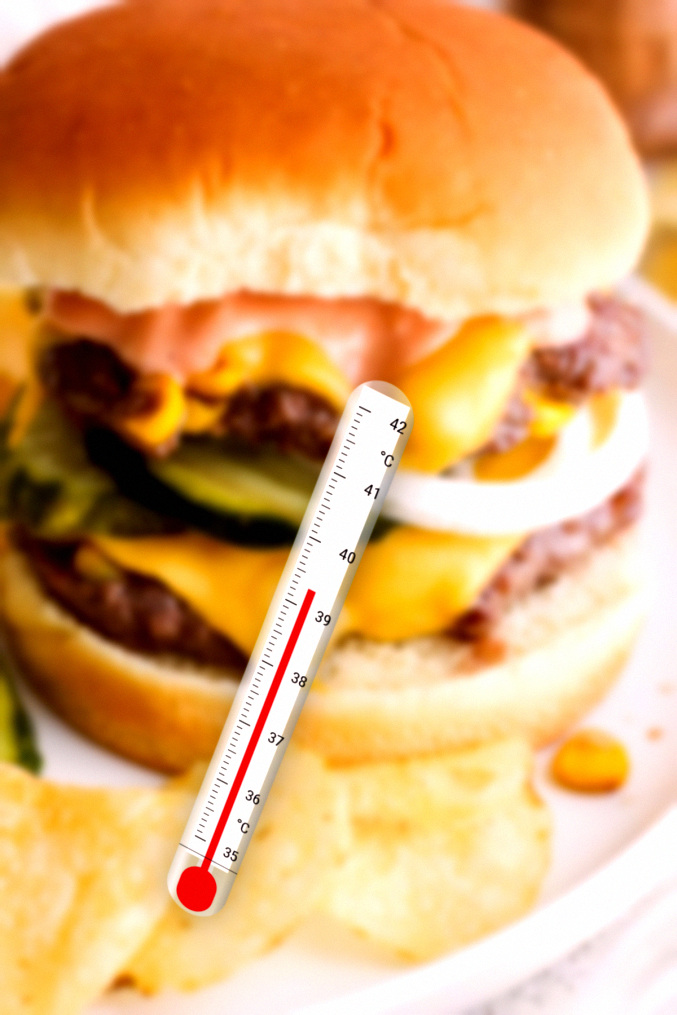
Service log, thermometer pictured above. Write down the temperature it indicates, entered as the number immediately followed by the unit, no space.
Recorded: 39.3°C
